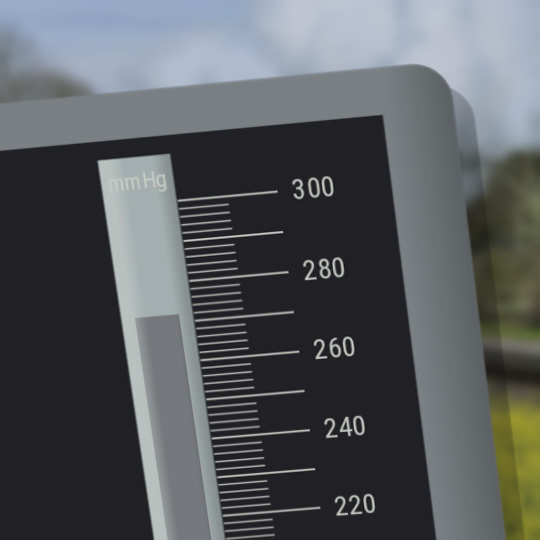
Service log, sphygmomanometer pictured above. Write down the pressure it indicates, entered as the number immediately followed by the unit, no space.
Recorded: 272mmHg
